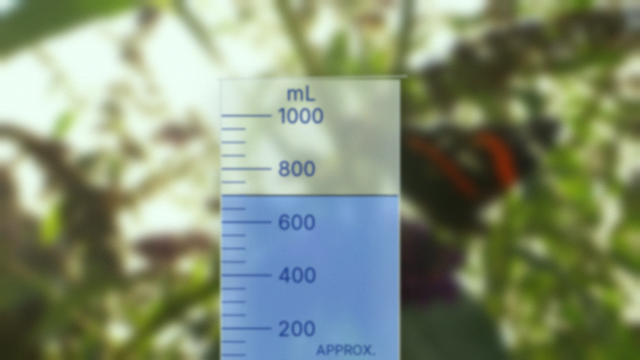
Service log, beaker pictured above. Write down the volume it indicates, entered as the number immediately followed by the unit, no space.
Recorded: 700mL
